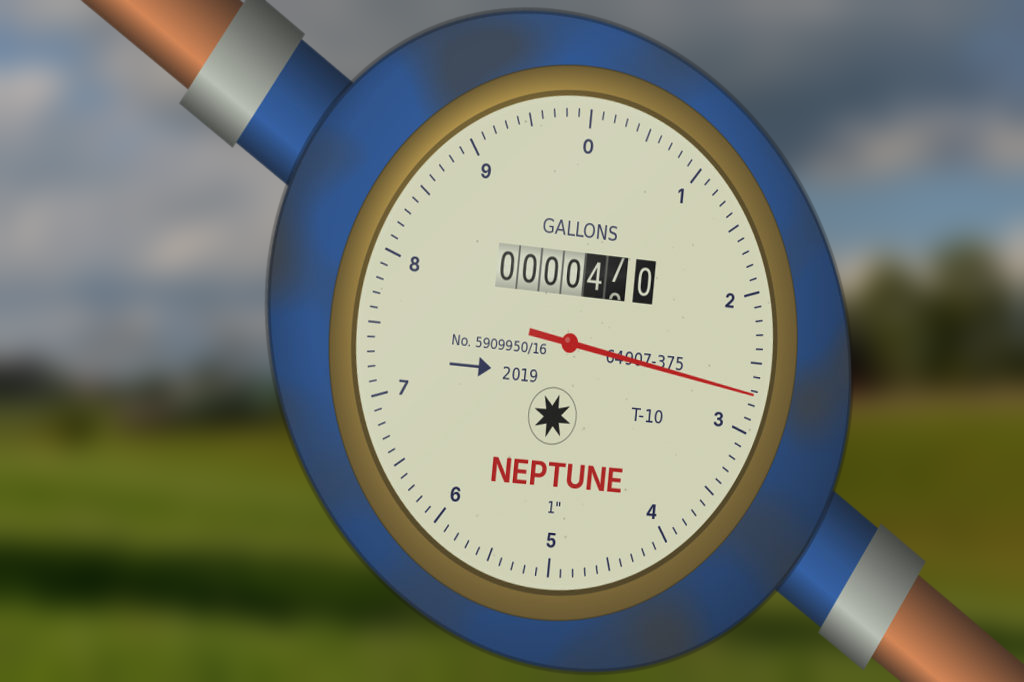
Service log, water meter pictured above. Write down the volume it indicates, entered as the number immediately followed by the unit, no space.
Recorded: 472.7gal
